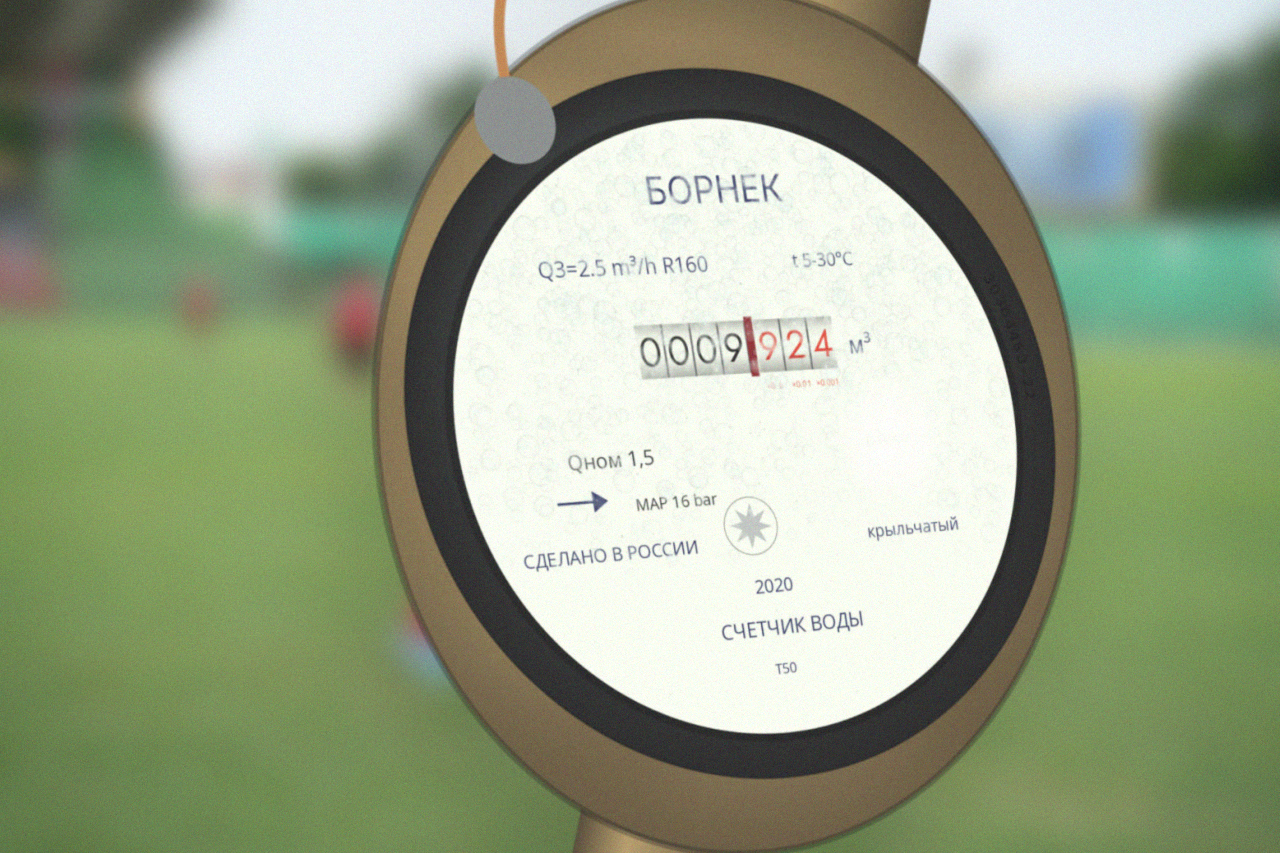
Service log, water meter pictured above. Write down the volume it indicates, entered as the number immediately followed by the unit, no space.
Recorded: 9.924m³
